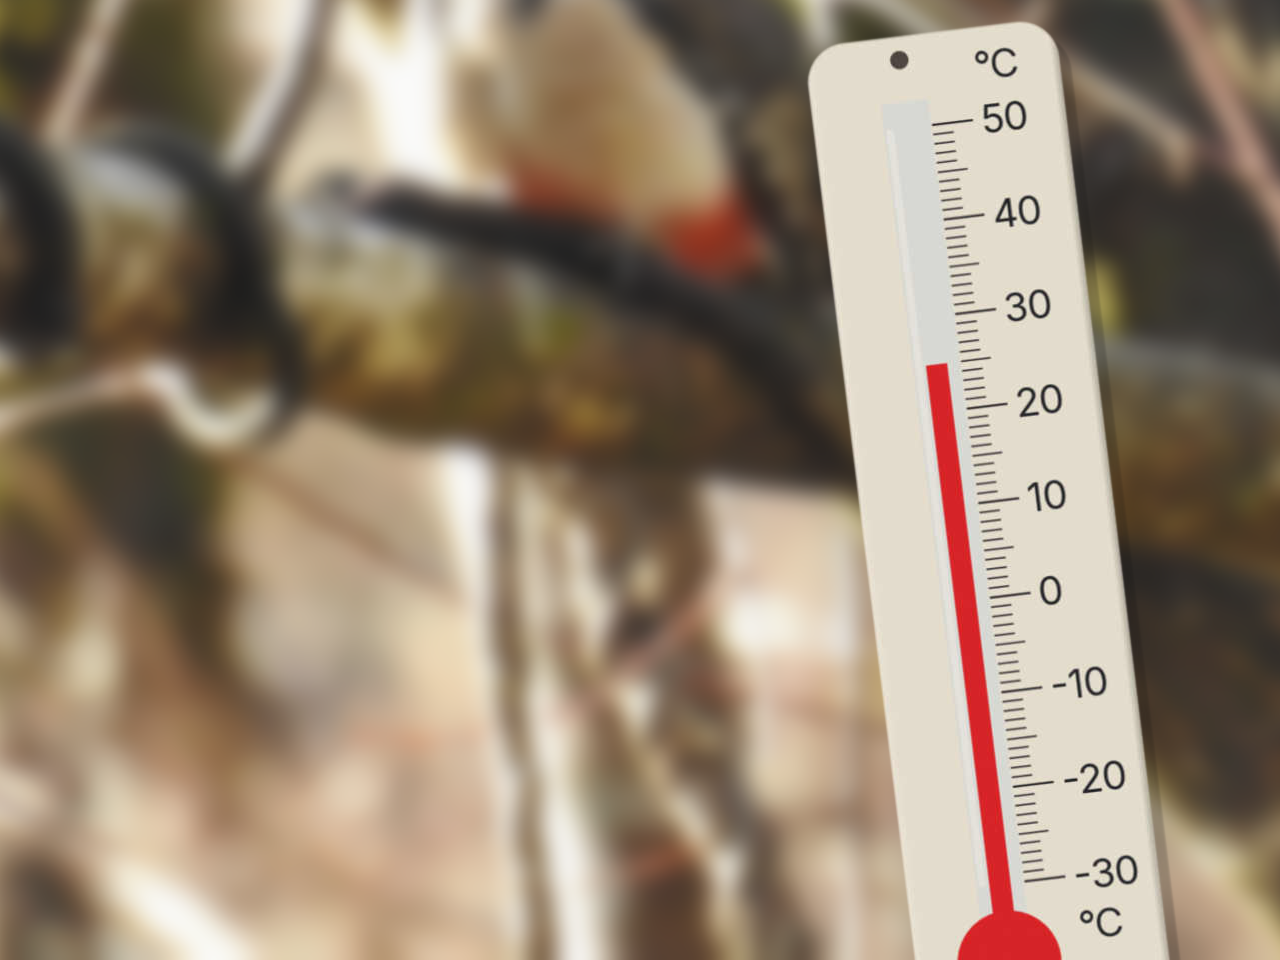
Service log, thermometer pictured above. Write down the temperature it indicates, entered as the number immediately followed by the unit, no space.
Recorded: 25°C
